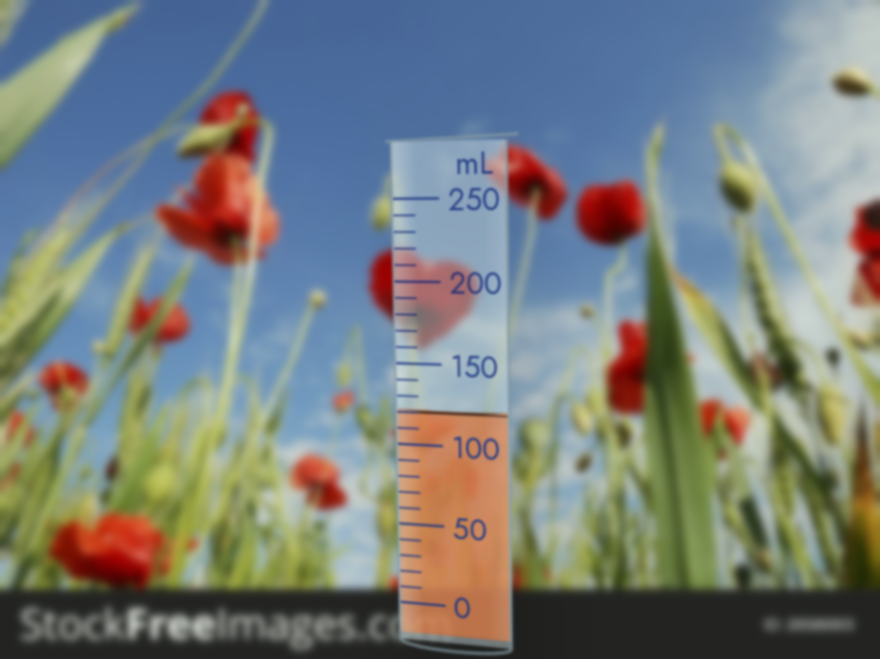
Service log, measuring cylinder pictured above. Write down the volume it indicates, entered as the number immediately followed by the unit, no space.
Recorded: 120mL
